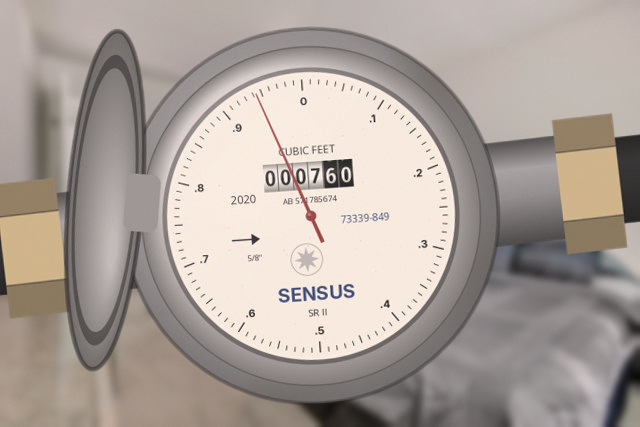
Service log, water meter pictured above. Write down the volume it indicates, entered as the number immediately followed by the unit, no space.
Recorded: 759.94ft³
